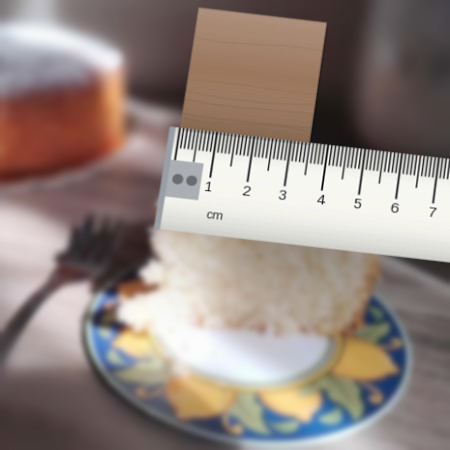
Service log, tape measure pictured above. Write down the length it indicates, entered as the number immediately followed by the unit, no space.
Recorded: 3.5cm
